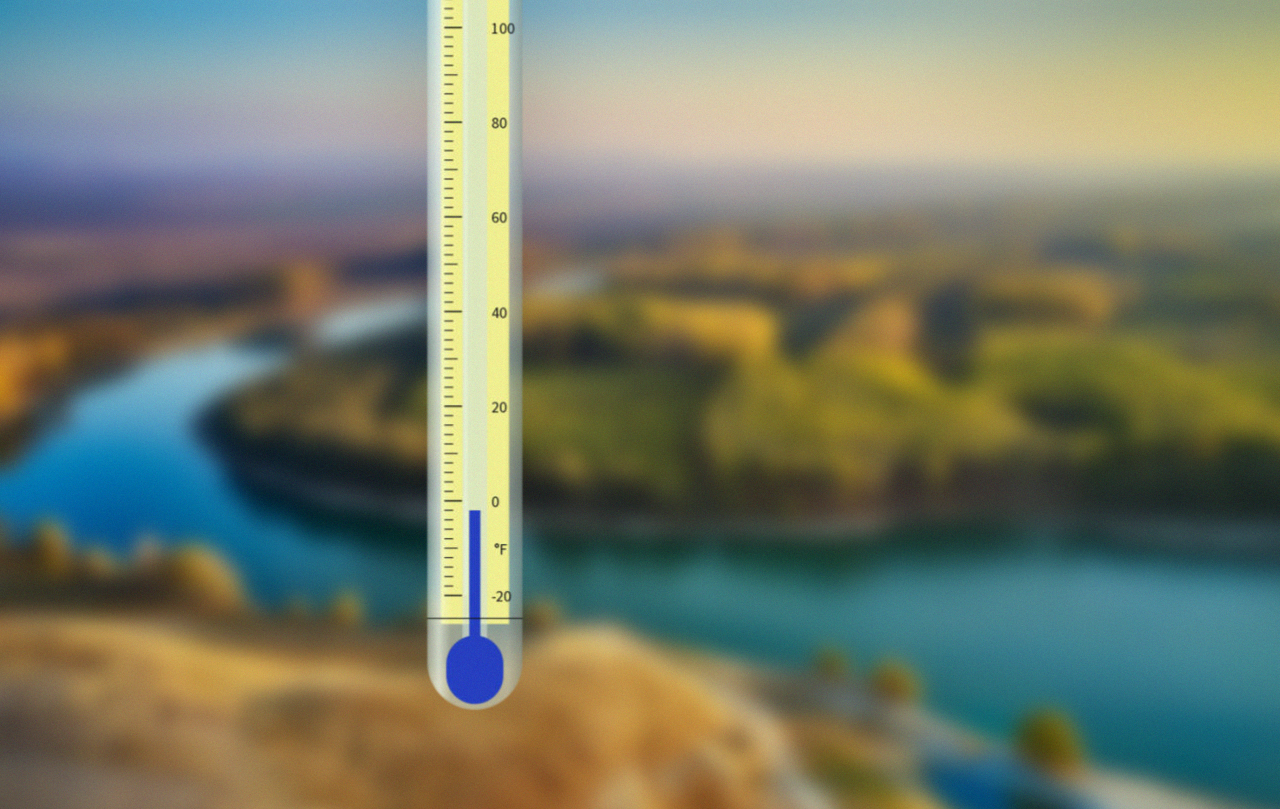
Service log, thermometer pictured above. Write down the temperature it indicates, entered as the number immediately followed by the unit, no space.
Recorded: -2°F
